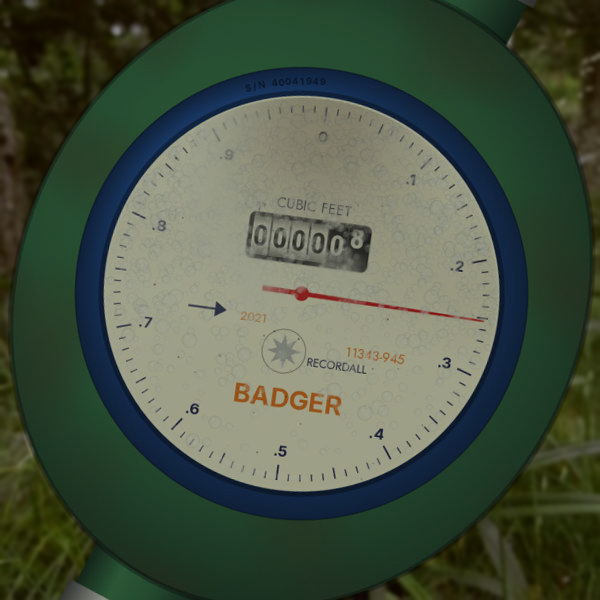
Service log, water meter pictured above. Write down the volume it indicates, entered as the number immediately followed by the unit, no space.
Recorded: 8.25ft³
